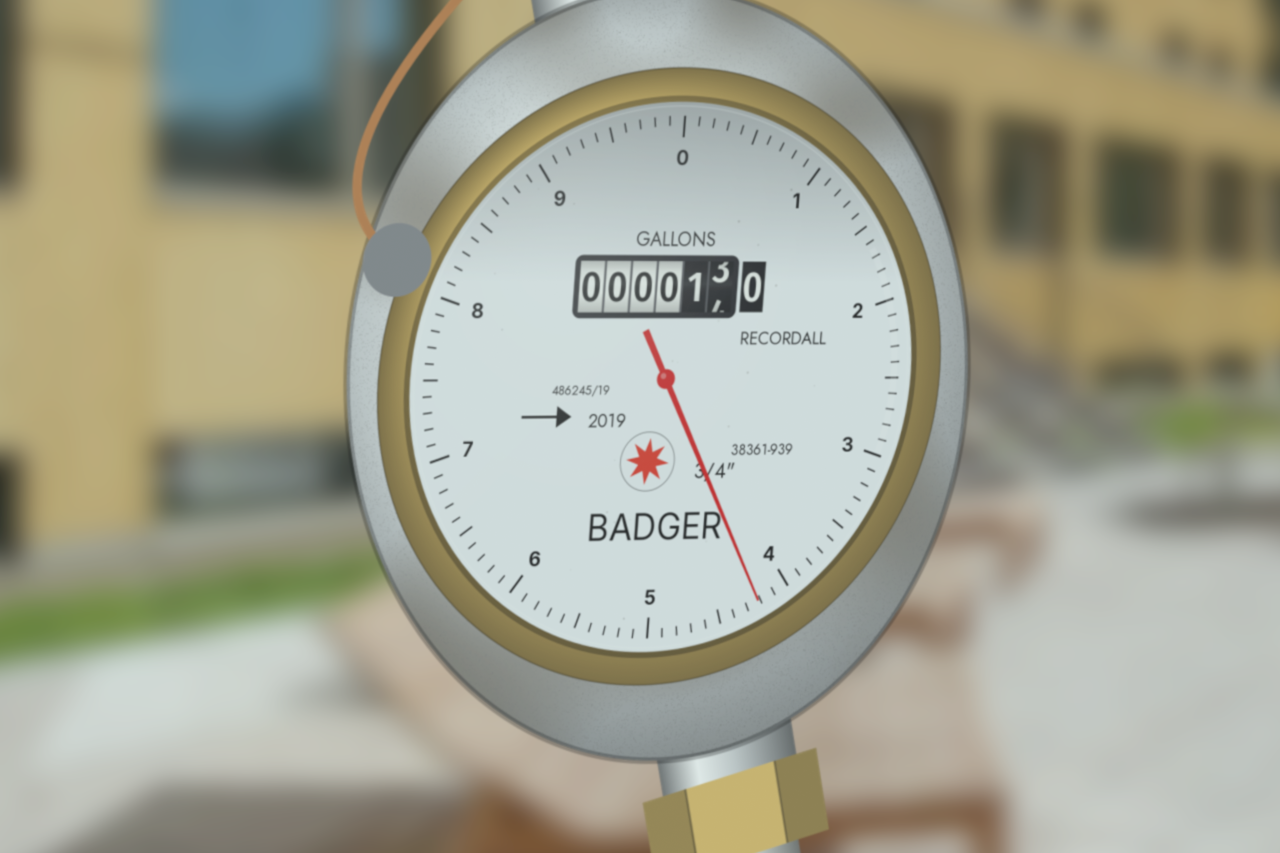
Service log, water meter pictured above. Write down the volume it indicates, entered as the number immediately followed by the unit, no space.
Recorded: 134.2gal
